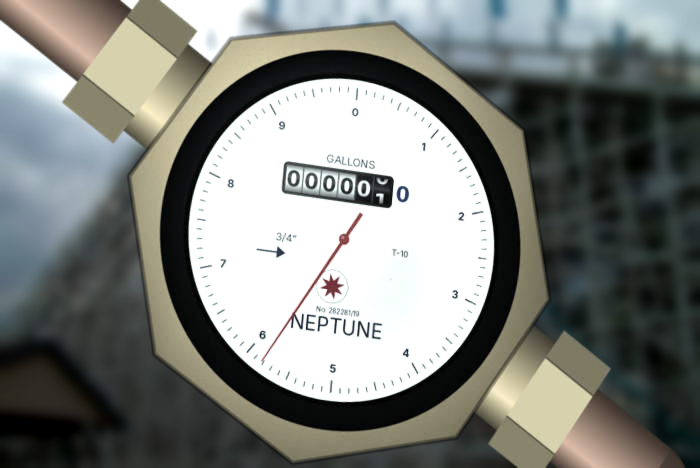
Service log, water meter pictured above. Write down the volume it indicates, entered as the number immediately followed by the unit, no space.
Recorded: 5.8gal
